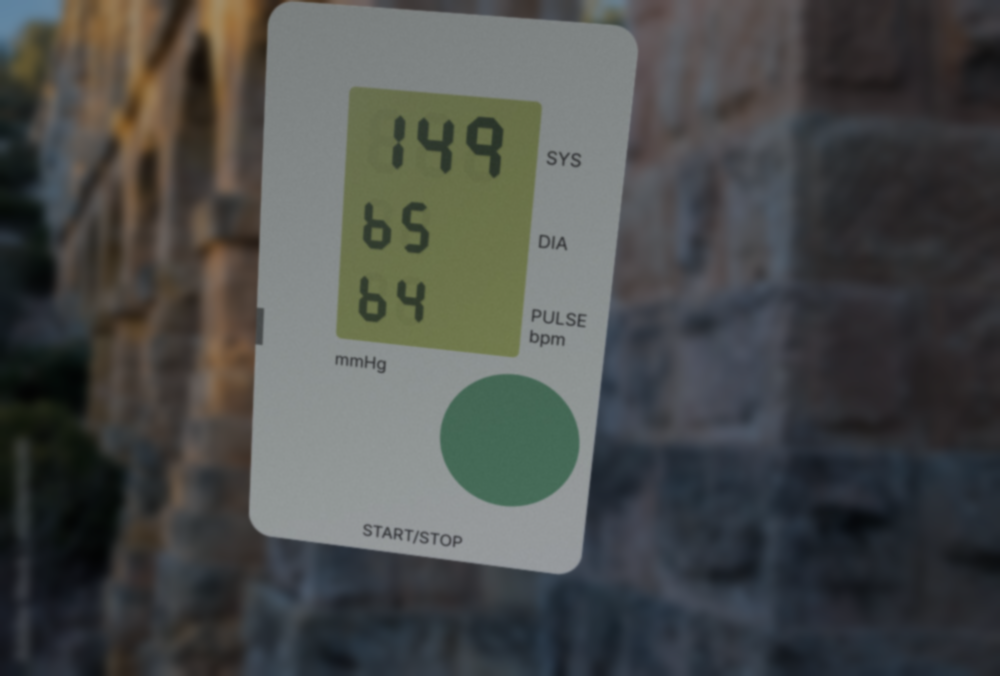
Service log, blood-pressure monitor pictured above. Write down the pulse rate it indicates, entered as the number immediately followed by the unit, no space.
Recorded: 64bpm
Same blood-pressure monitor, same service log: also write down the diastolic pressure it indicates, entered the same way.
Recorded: 65mmHg
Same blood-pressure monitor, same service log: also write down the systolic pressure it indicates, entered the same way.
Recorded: 149mmHg
